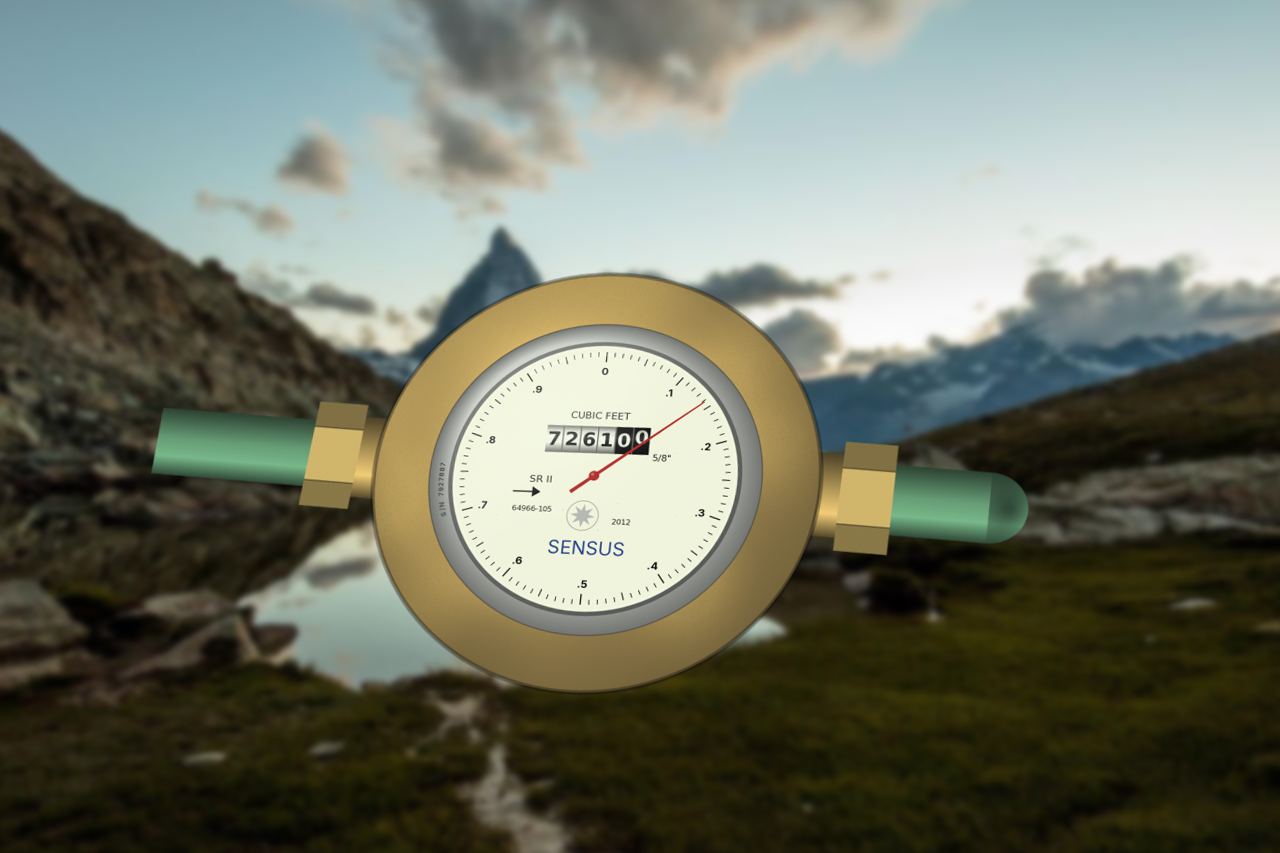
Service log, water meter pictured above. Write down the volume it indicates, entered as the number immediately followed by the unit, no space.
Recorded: 726100.14ft³
